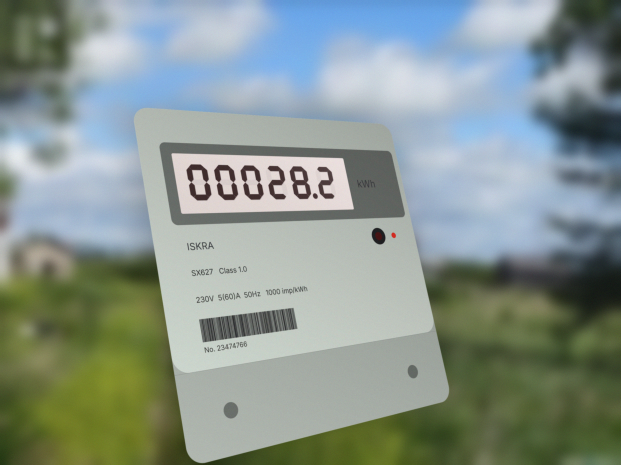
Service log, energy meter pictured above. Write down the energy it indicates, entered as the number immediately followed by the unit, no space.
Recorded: 28.2kWh
